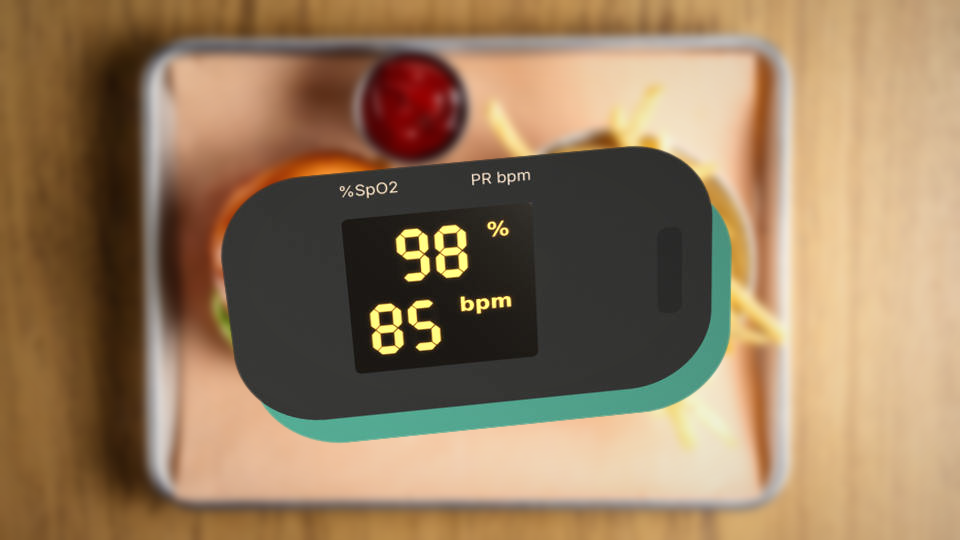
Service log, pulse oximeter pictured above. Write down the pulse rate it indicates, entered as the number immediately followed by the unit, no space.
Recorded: 85bpm
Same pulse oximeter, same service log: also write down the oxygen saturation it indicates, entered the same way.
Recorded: 98%
